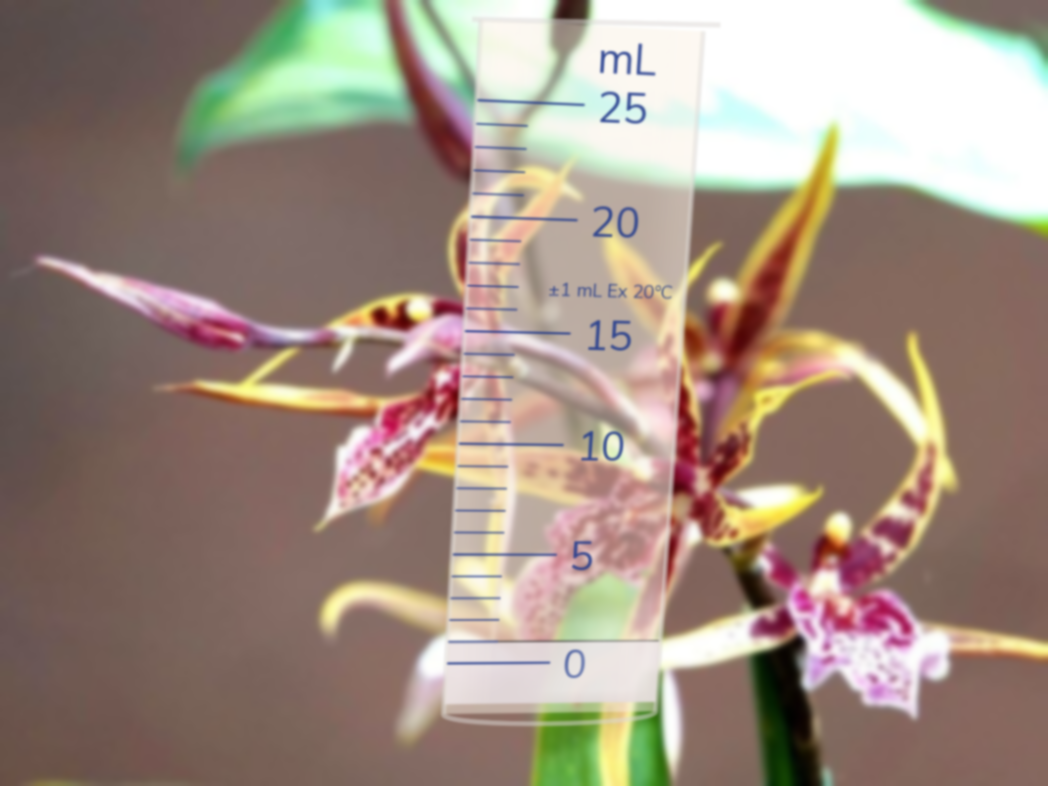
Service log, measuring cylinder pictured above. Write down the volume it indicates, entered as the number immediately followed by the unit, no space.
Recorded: 1mL
